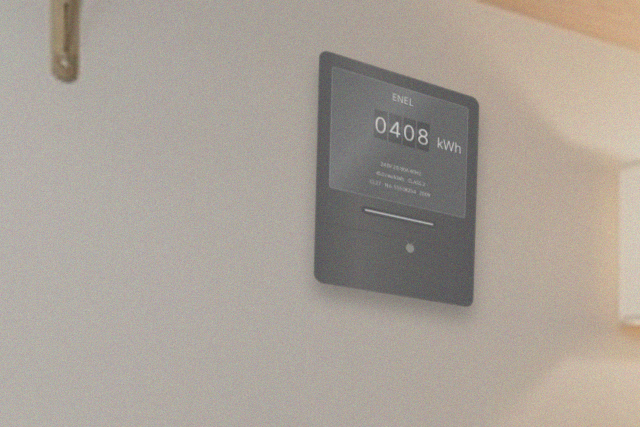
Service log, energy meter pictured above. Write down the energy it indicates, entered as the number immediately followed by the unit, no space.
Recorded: 408kWh
